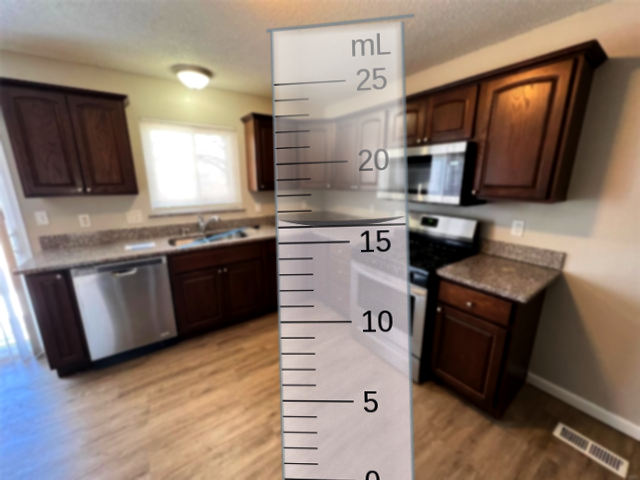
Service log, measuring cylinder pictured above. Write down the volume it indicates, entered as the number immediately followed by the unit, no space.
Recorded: 16mL
